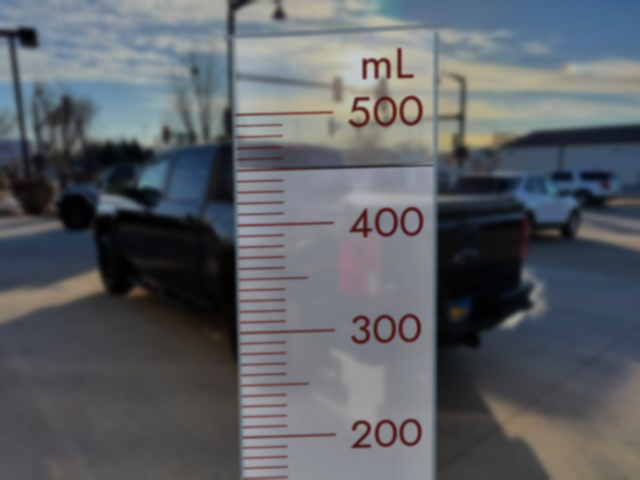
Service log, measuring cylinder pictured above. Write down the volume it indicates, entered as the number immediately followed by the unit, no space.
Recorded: 450mL
